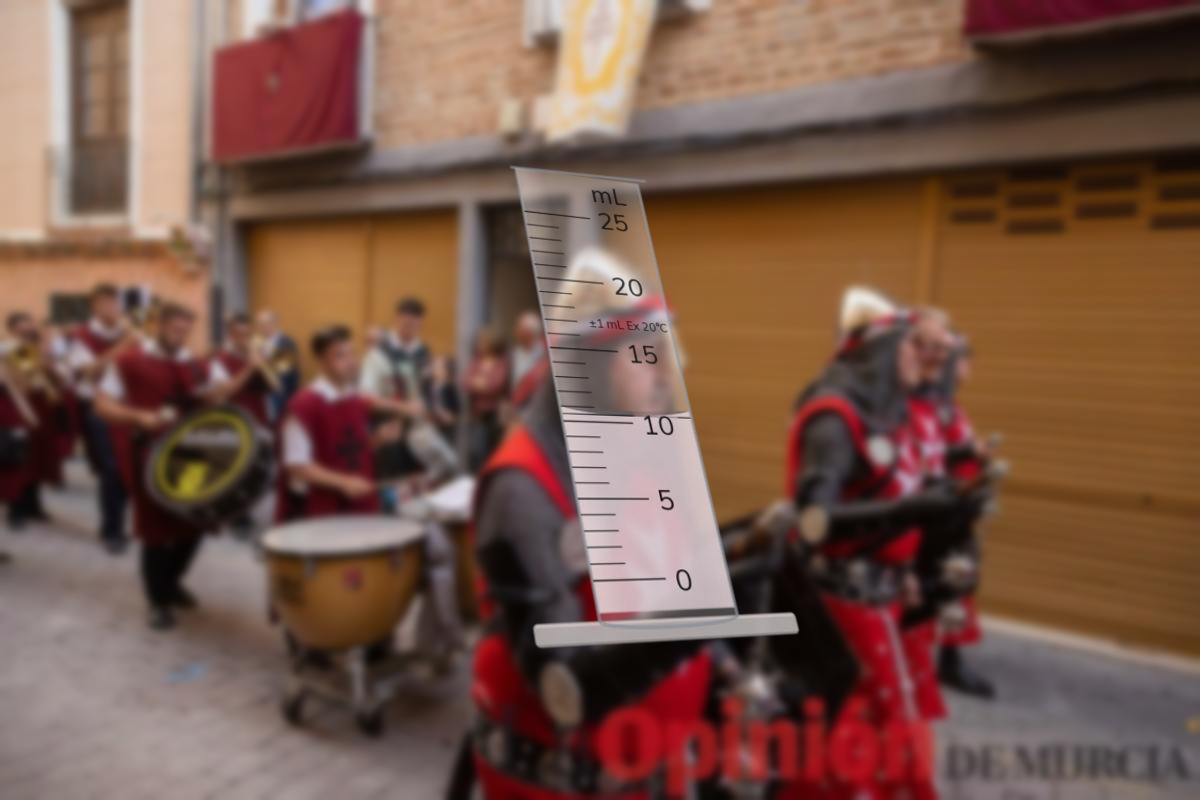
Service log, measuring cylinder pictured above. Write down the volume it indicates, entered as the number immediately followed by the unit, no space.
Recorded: 10.5mL
